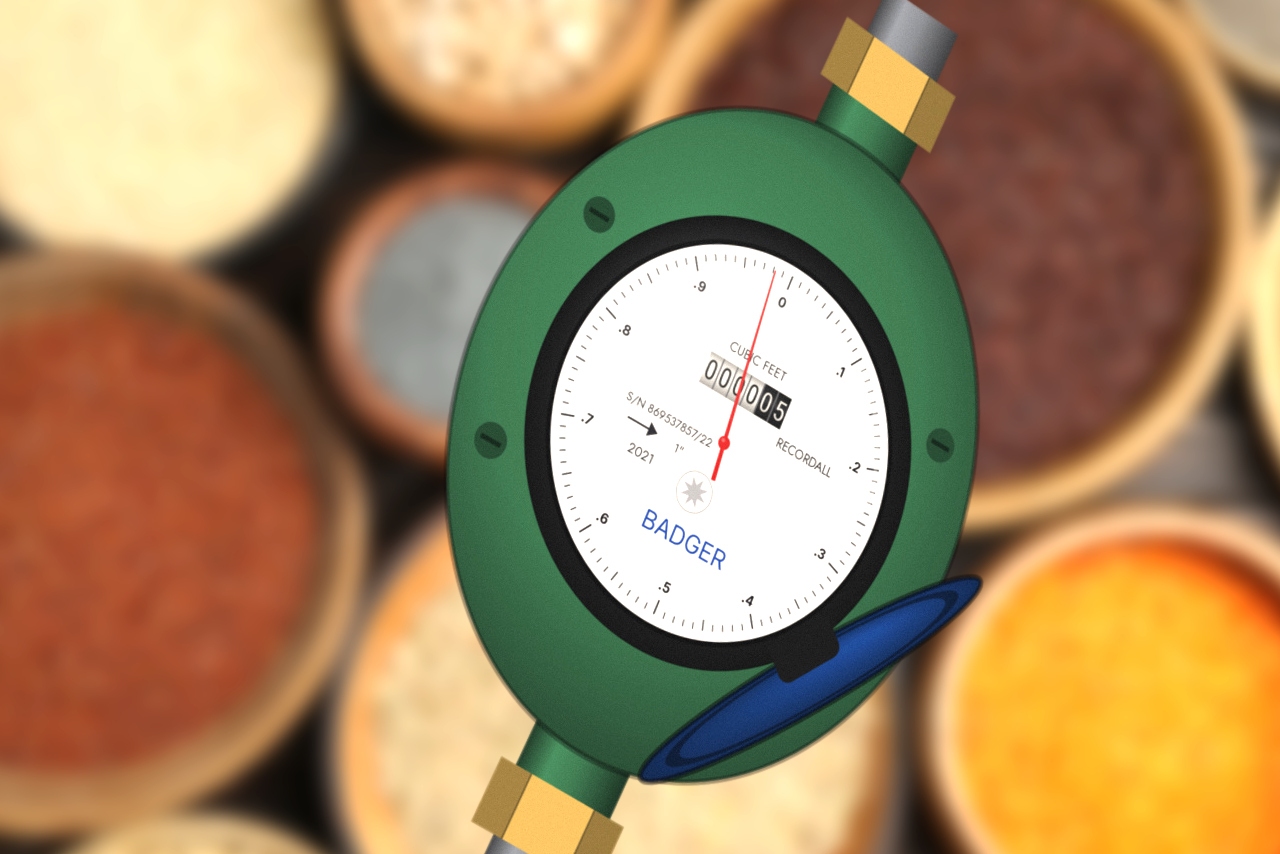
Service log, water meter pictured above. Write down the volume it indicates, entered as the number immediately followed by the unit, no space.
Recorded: 4.98ft³
